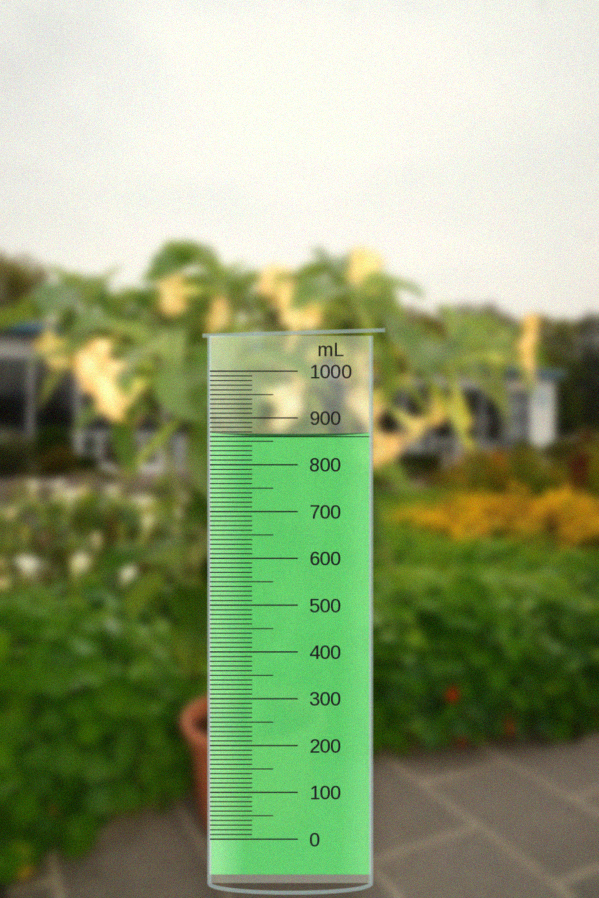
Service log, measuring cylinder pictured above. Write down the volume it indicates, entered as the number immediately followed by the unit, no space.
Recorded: 860mL
